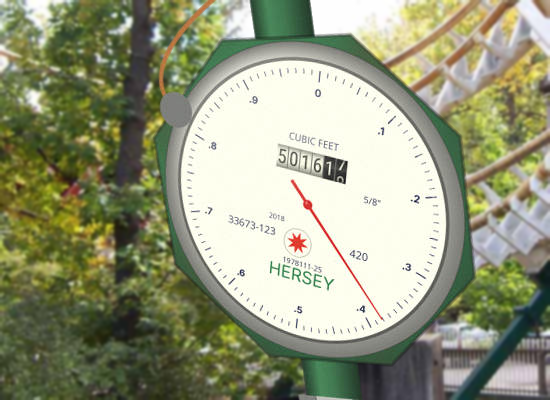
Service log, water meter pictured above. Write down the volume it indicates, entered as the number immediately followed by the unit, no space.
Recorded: 501617.38ft³
